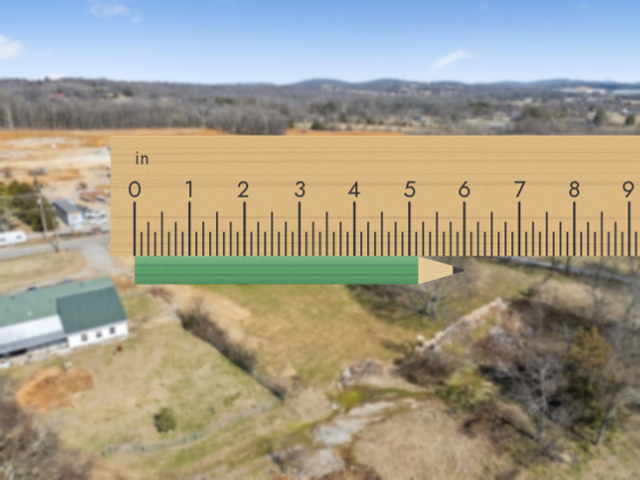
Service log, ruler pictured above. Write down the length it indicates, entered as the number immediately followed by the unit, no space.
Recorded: 6in
